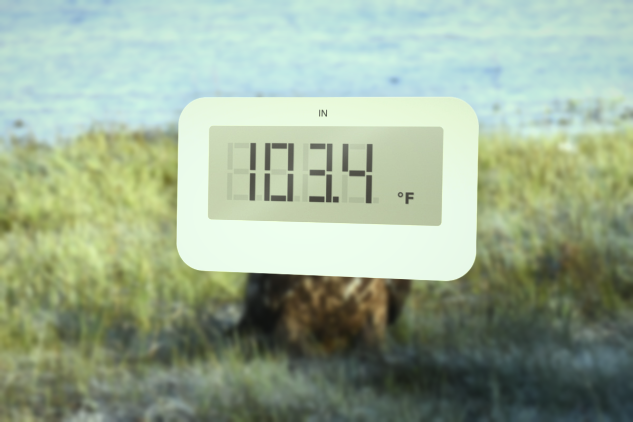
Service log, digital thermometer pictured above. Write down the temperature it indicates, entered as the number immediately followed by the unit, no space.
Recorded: 103.4°F
